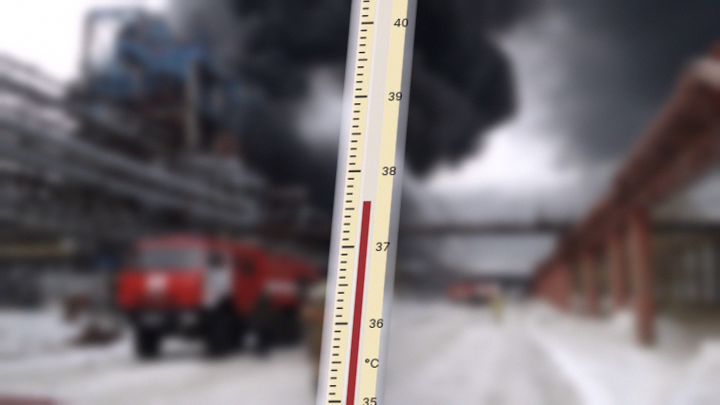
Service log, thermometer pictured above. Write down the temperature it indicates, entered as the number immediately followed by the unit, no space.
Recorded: 37.6°C
